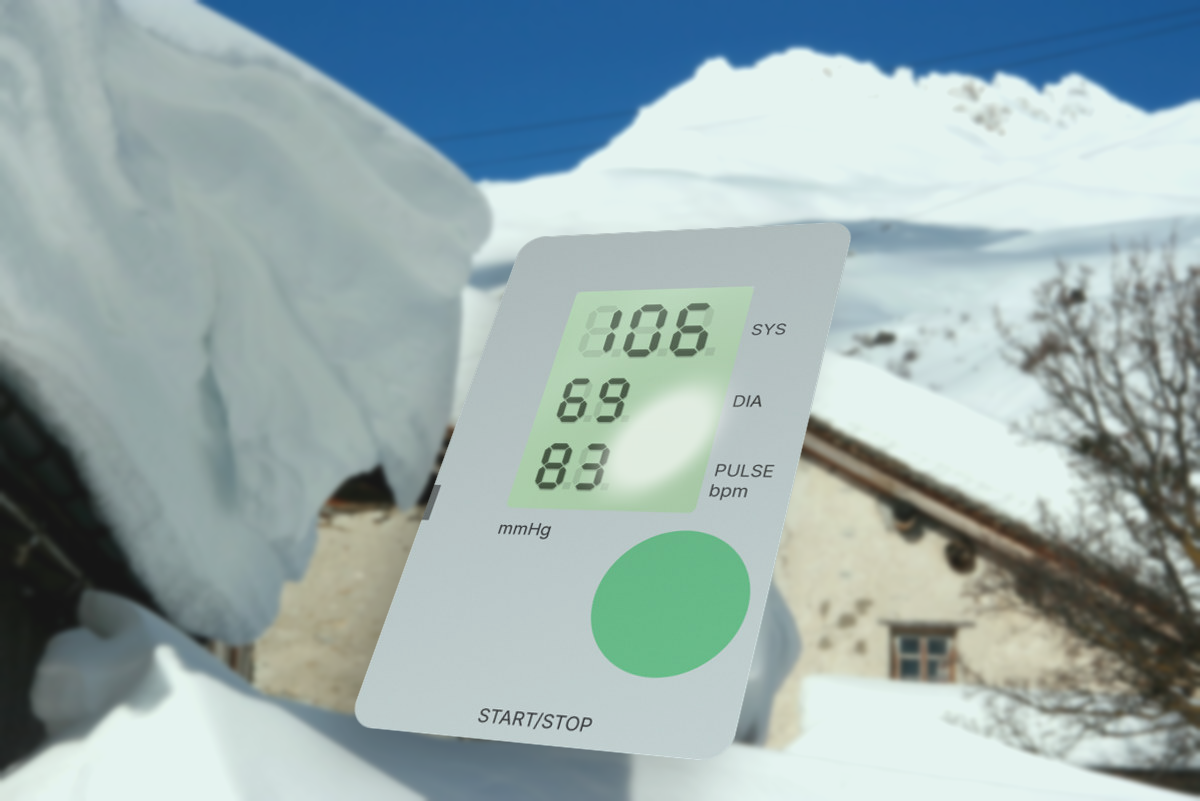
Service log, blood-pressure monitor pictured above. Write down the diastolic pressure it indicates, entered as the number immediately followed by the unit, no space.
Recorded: 69mmHg
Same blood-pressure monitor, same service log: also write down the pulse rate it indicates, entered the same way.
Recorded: 83bpm
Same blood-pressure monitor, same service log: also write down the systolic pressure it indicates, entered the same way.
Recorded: 106mmHg
